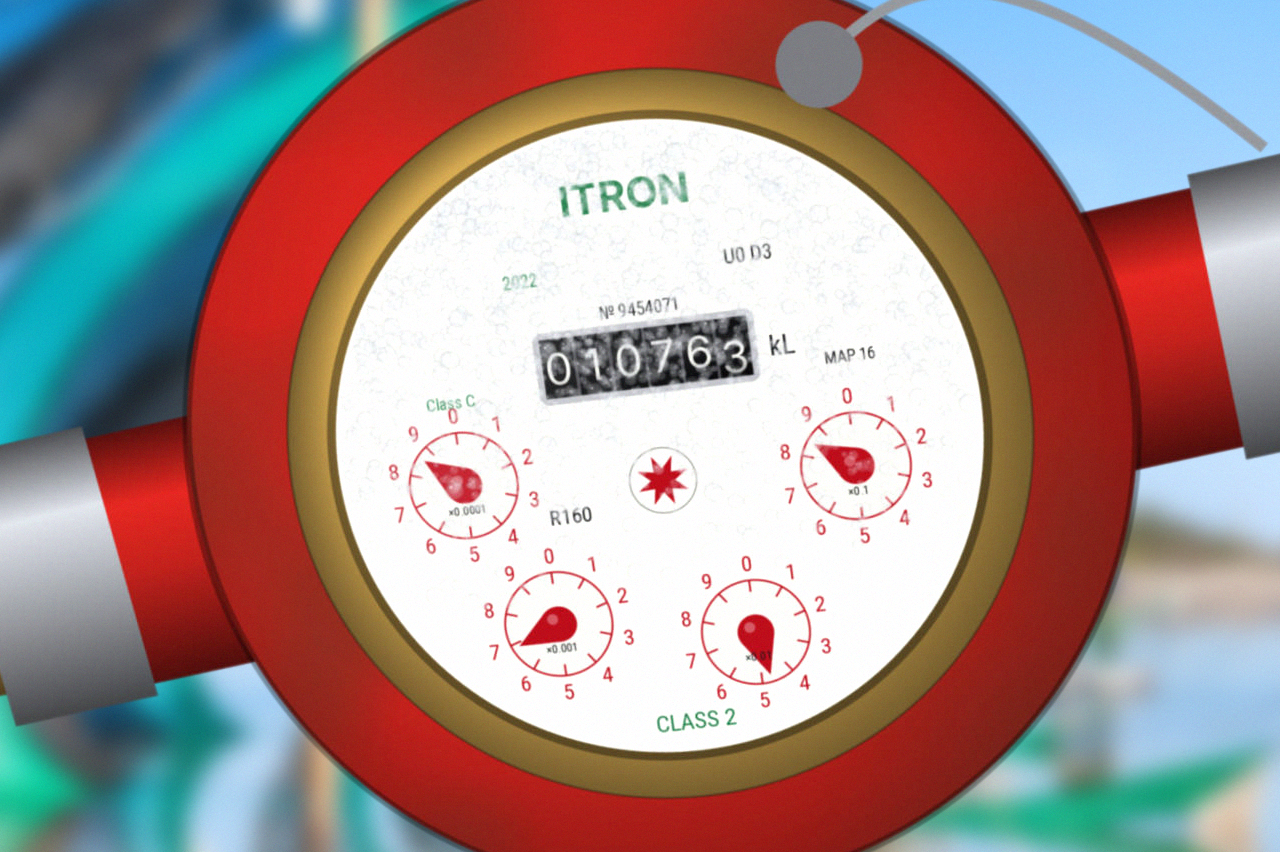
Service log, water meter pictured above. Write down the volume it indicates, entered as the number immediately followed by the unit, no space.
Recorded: 10762.8468kL
